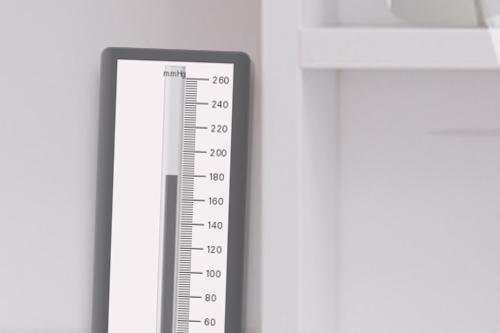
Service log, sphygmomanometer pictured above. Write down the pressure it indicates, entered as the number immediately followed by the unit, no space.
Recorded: 180mmHg
